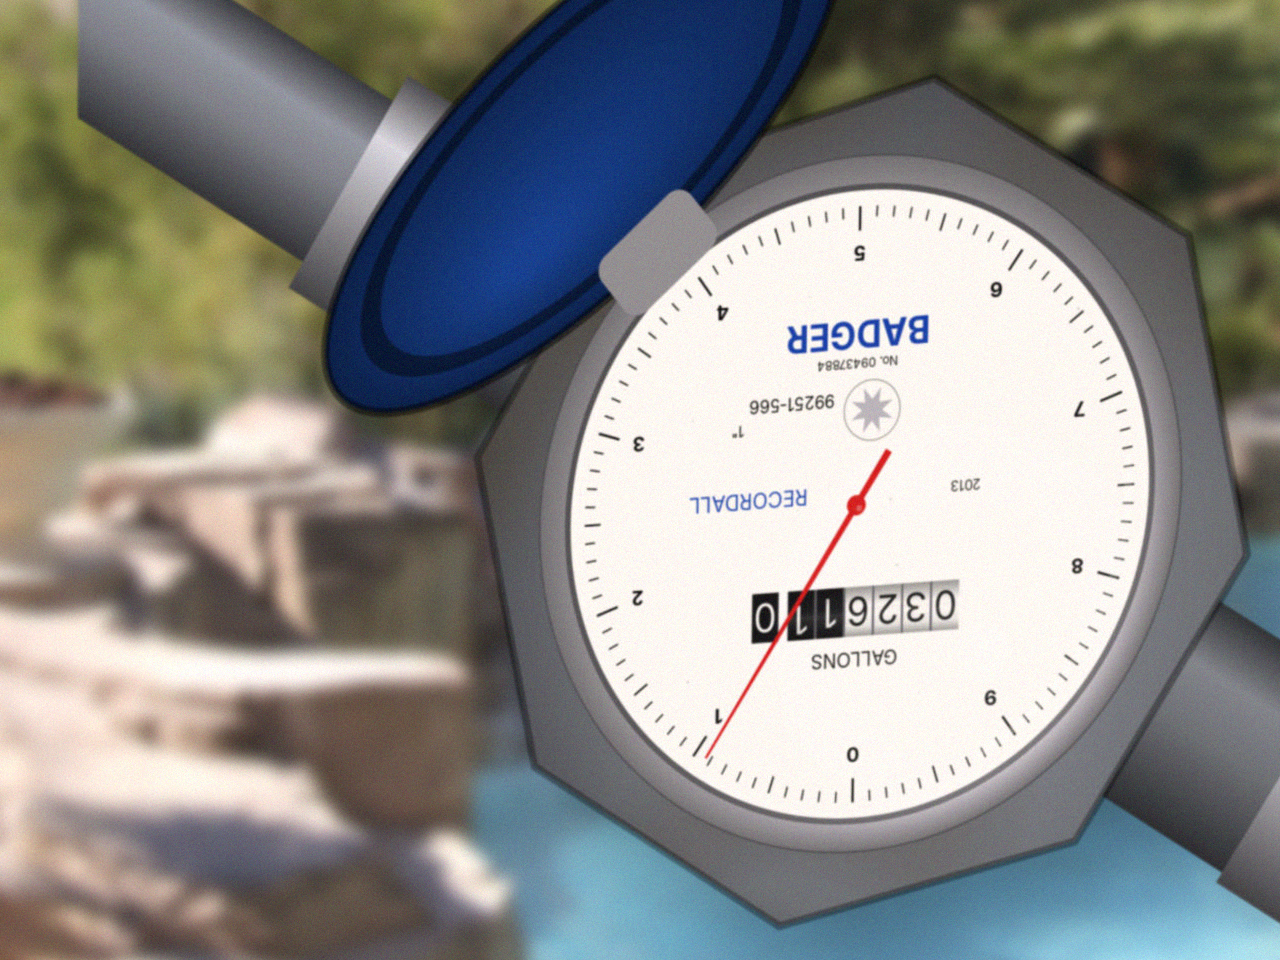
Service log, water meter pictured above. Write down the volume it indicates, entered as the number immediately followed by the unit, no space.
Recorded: 326110.9gal
